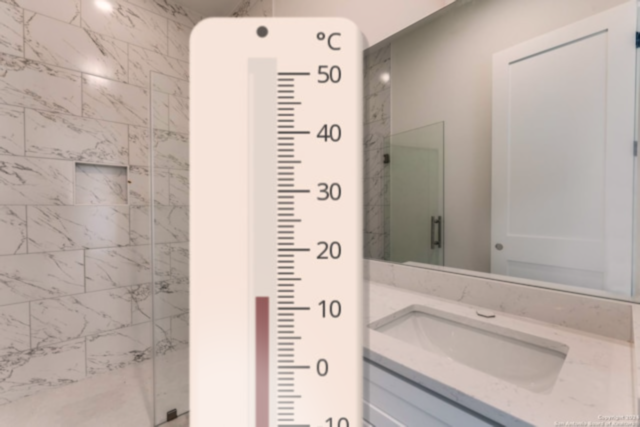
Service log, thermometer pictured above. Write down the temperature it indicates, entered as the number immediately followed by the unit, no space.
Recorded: 12°C
